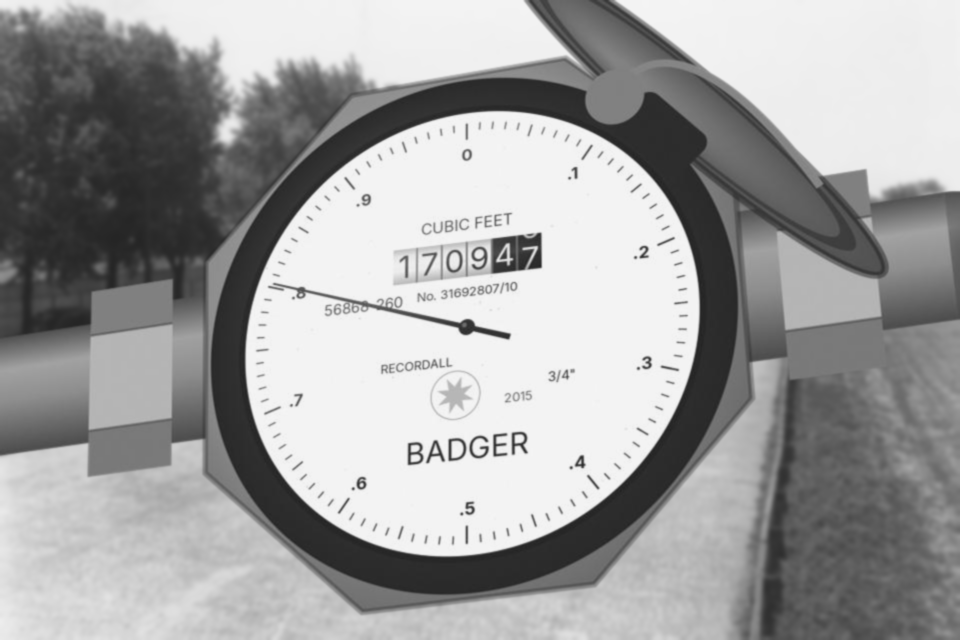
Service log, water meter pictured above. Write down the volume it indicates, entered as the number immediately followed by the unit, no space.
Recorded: 170946.80ft³
